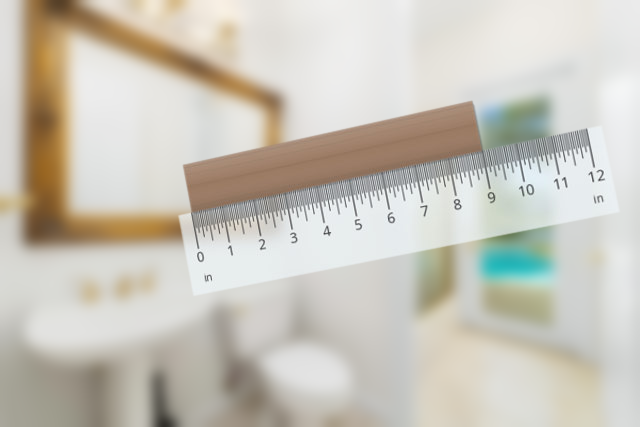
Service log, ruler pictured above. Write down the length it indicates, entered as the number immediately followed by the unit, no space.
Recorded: 9in
